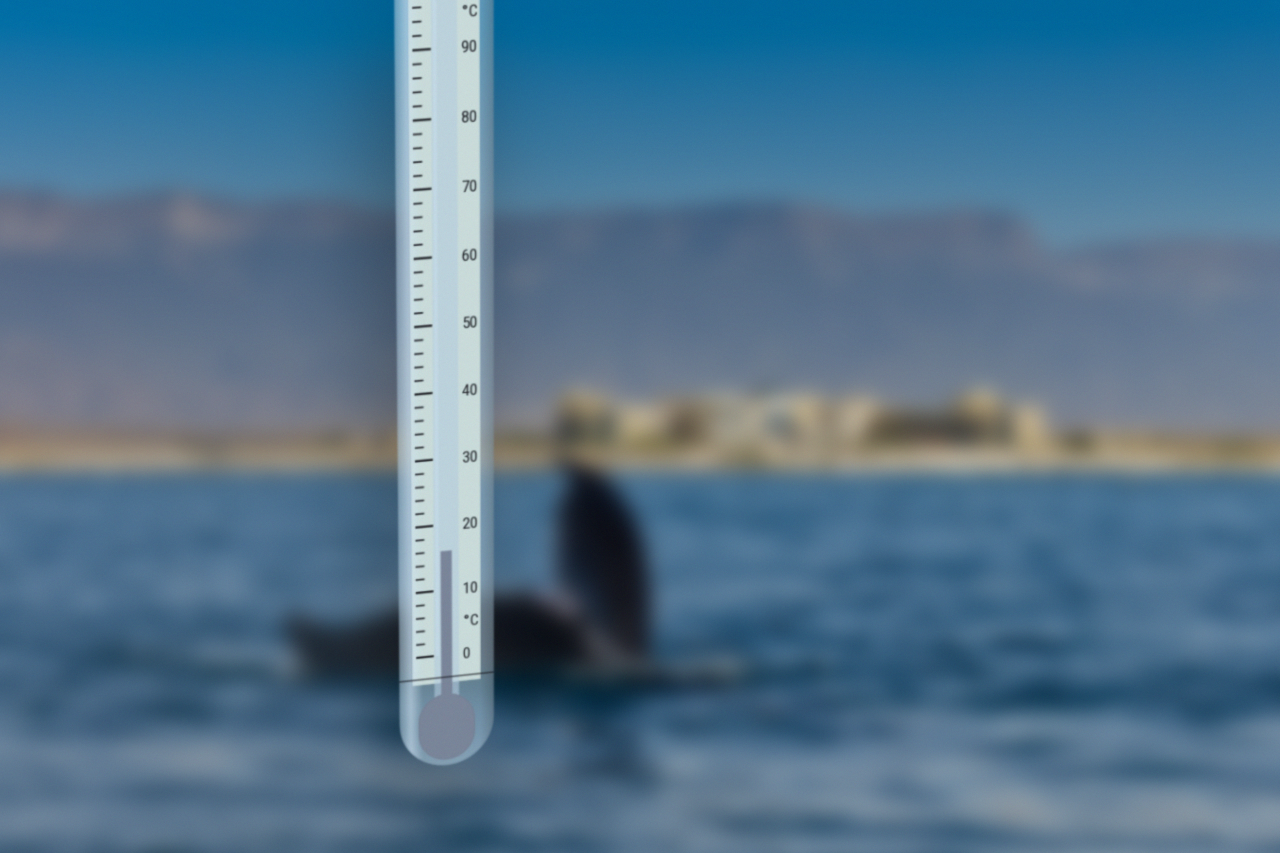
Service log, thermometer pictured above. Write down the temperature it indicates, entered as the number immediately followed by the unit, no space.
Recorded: 16°C
